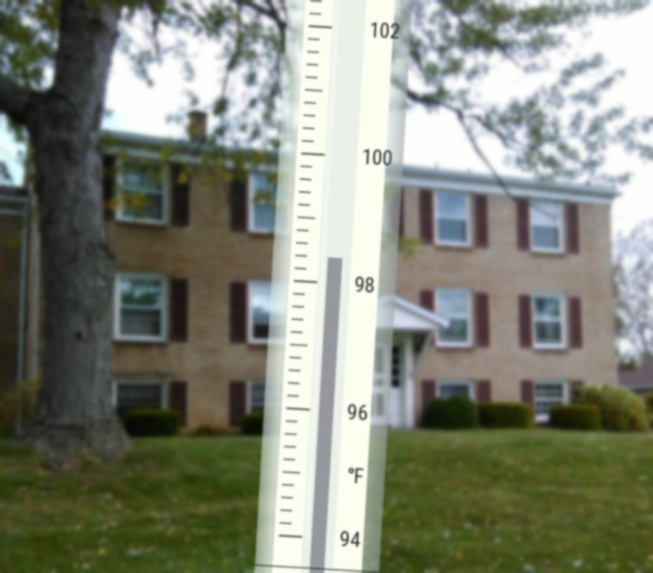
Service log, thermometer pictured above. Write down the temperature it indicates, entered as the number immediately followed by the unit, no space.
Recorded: 98.4°F
